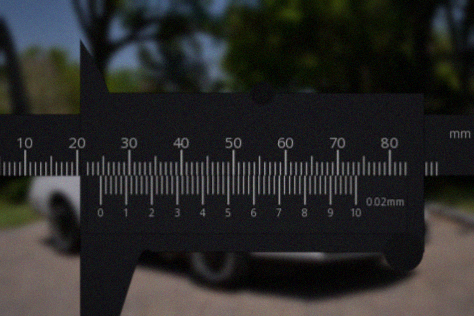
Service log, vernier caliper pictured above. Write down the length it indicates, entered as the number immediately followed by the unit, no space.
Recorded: 24.5mm
